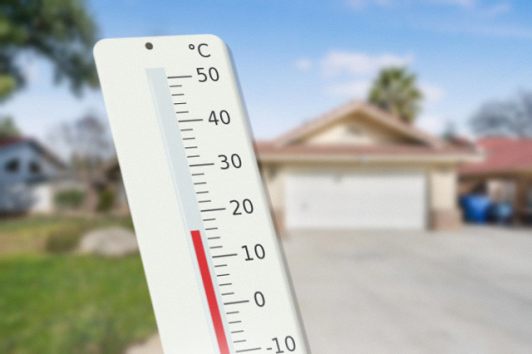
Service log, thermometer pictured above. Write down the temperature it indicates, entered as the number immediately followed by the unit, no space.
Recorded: 16°C
